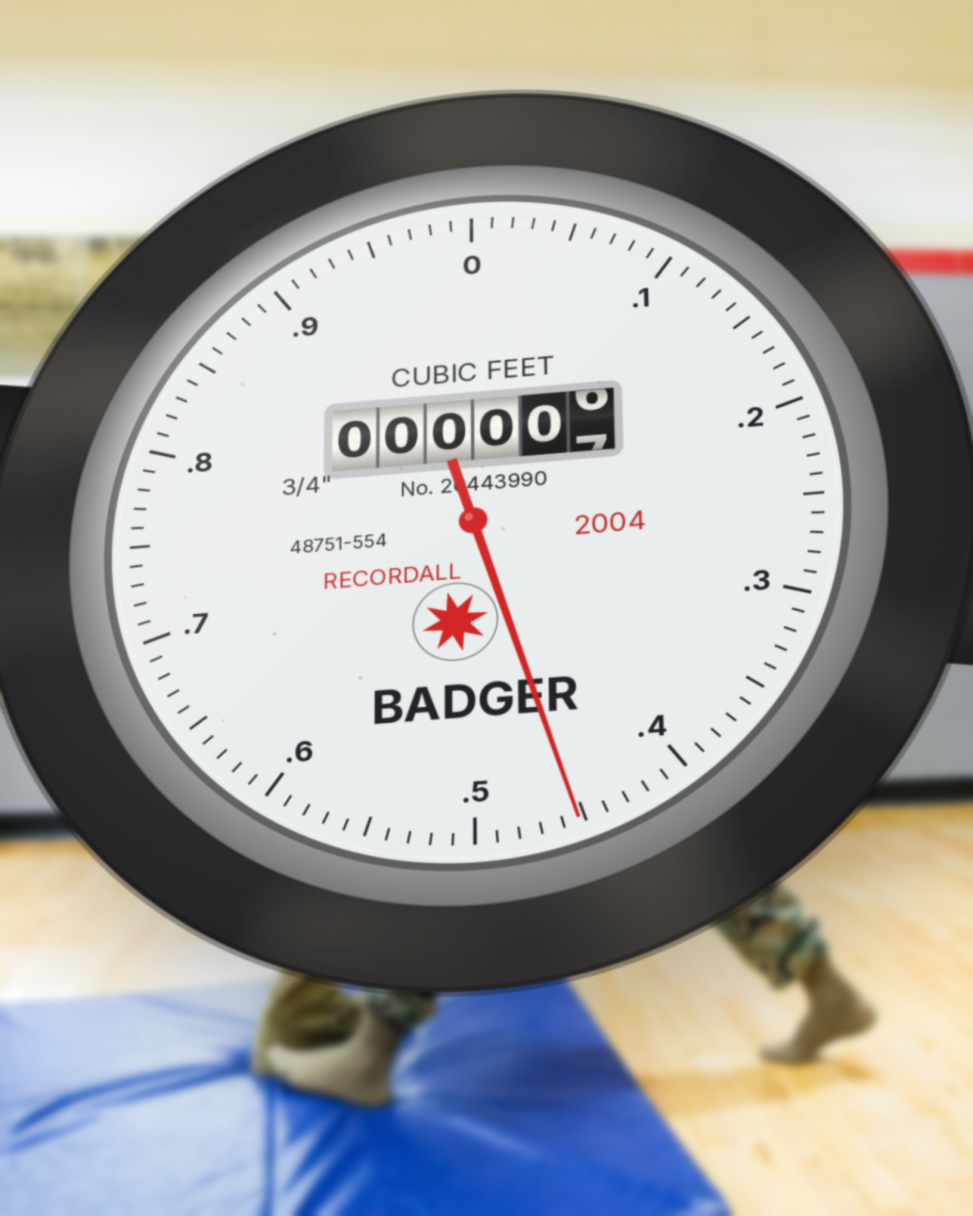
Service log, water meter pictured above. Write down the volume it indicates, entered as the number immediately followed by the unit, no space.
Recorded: 6.45ft³
